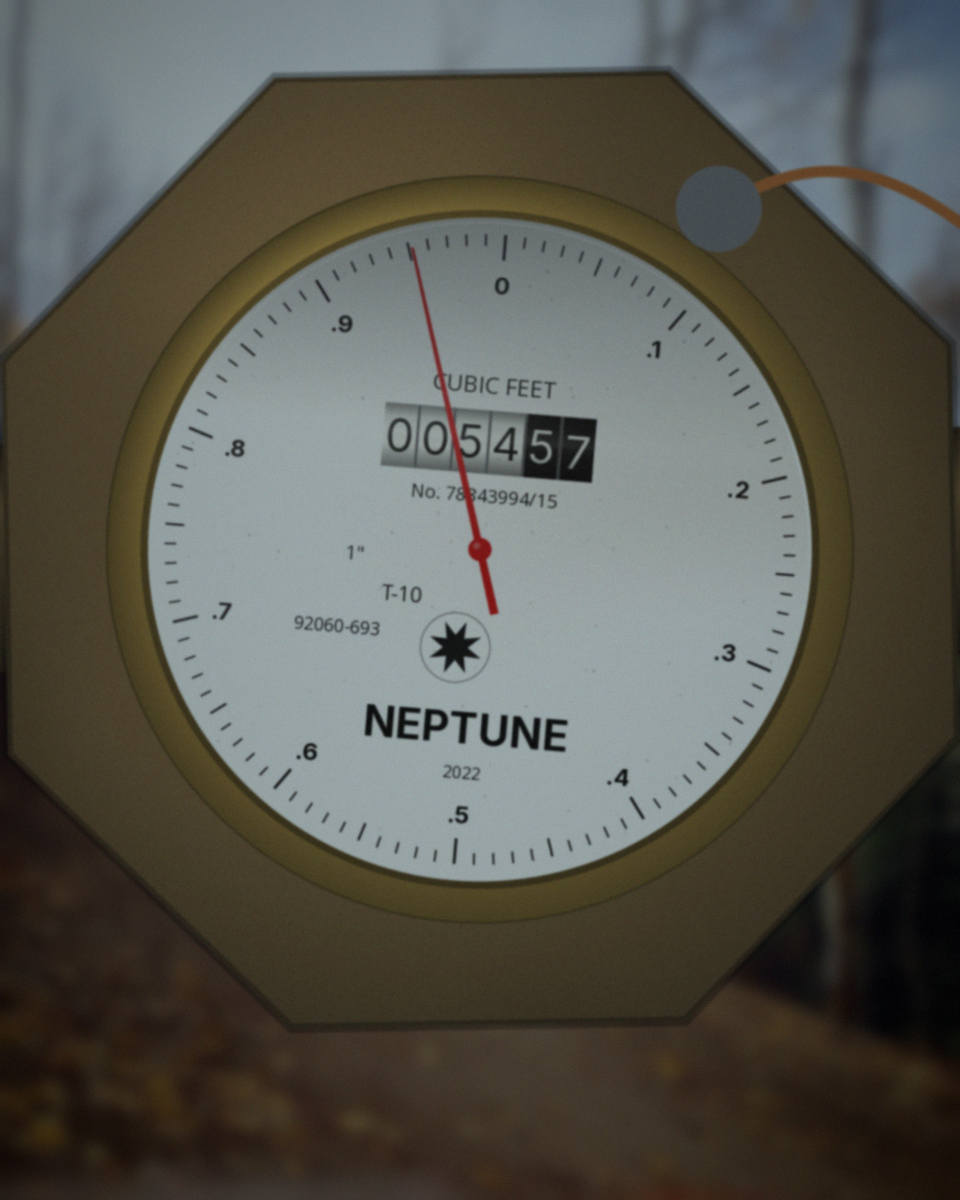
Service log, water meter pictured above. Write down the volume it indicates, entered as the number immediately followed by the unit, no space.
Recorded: 5456.95ft³
